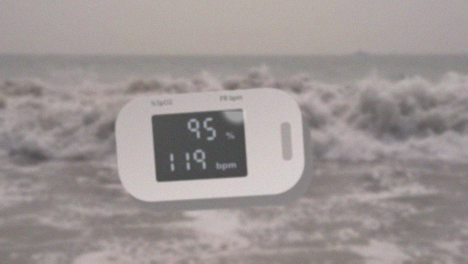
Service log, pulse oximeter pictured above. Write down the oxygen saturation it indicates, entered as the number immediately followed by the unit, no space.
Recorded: 95%
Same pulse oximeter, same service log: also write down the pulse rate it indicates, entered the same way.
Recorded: 119bpm
